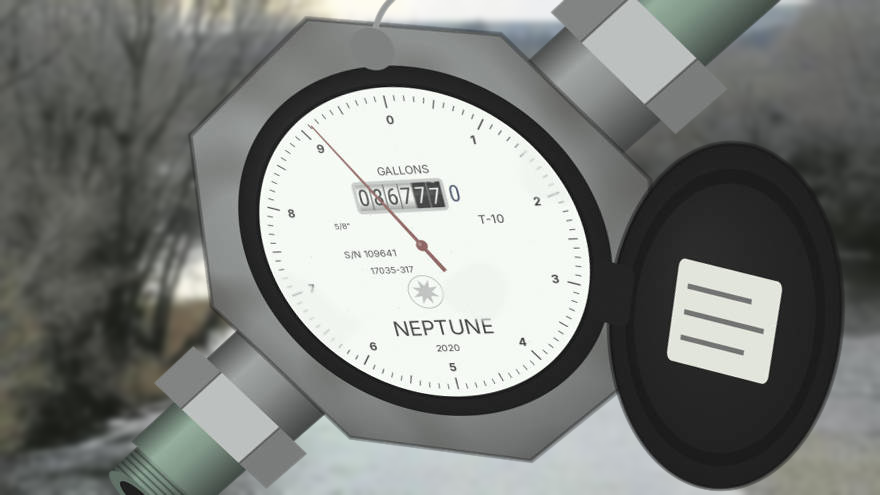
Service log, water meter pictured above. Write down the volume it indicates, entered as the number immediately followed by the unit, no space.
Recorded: 867769.1gal
